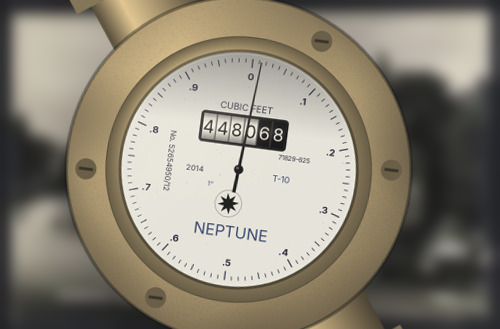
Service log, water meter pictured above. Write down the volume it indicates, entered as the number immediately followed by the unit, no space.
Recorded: 448068.01ft³
